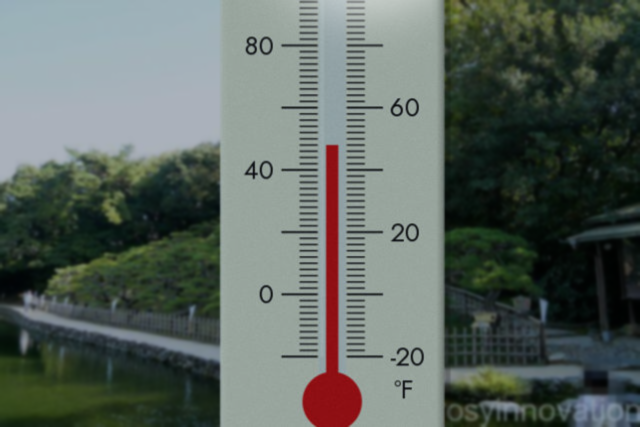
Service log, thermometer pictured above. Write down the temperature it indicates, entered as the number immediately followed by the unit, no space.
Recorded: 48°F
